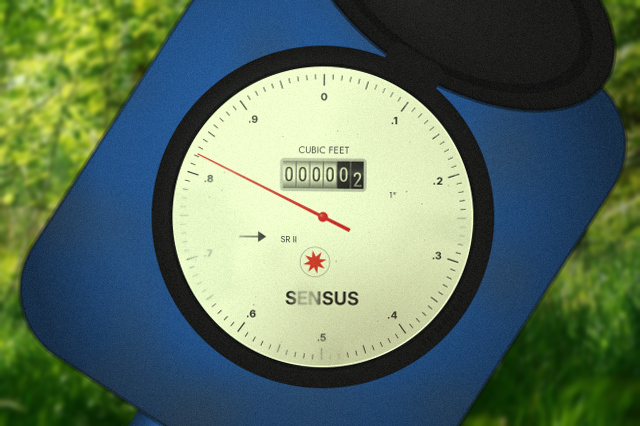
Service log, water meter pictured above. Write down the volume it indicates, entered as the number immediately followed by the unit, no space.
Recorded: 1.82ft³
